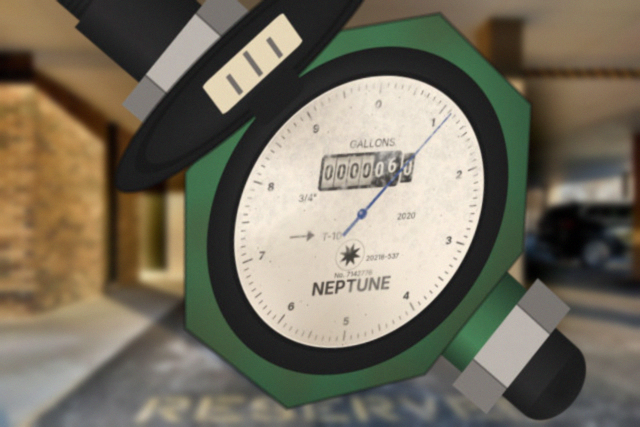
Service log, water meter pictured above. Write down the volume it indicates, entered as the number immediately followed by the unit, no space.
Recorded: 61.1gal
